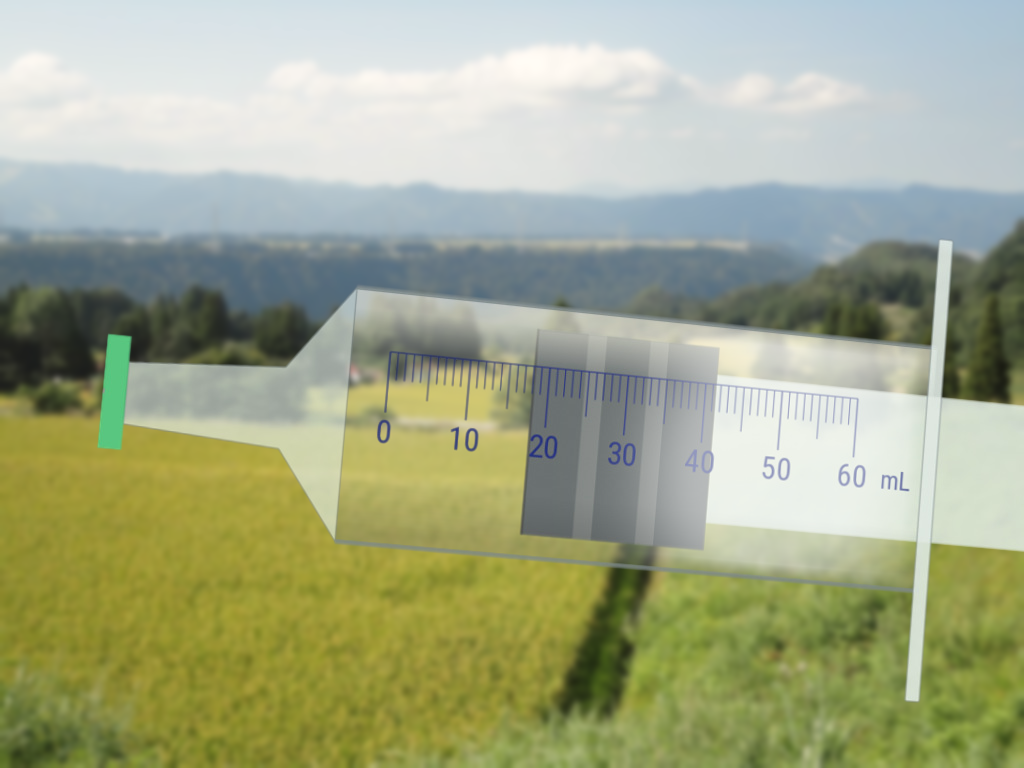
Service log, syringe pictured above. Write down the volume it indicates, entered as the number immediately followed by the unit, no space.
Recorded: 18mL
